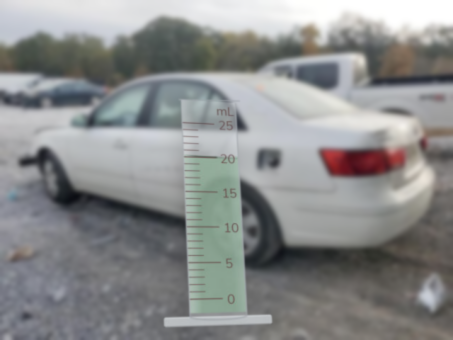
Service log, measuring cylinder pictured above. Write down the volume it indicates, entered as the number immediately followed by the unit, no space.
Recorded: 20mL
